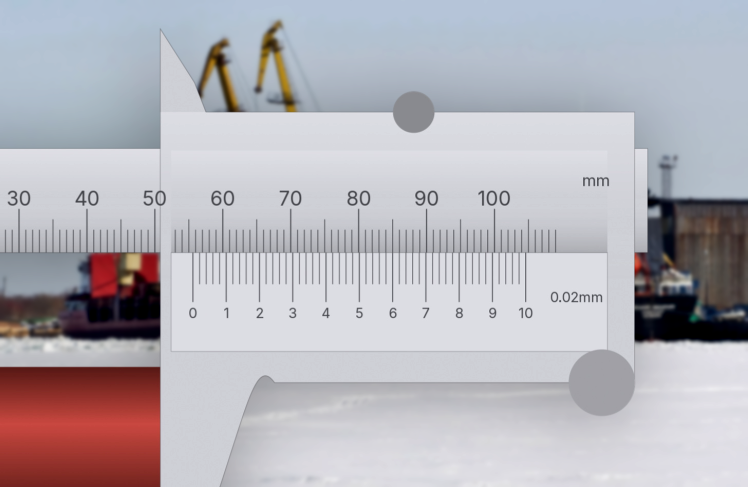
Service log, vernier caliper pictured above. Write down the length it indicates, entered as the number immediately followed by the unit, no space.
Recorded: 55.6mm
